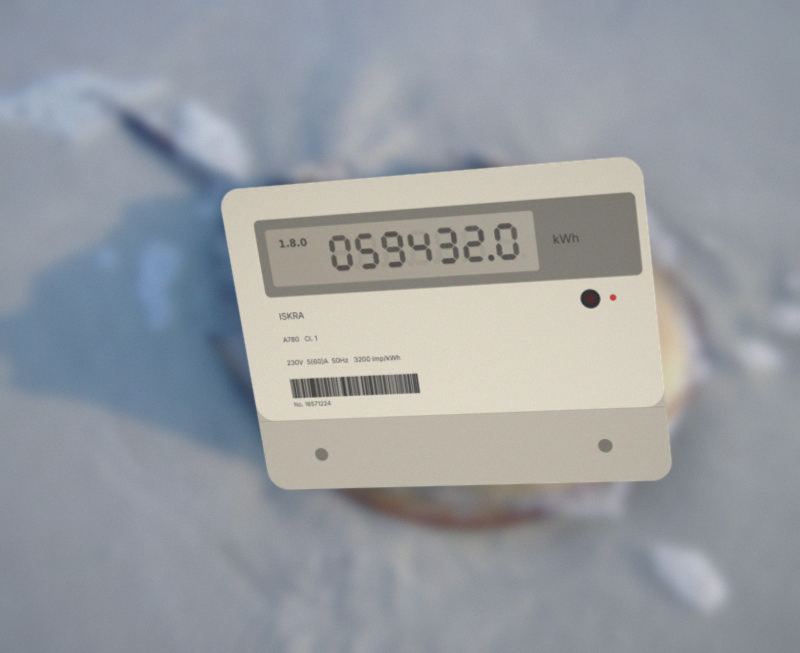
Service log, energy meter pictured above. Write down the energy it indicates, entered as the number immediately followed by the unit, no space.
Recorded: 59432.0kWh
